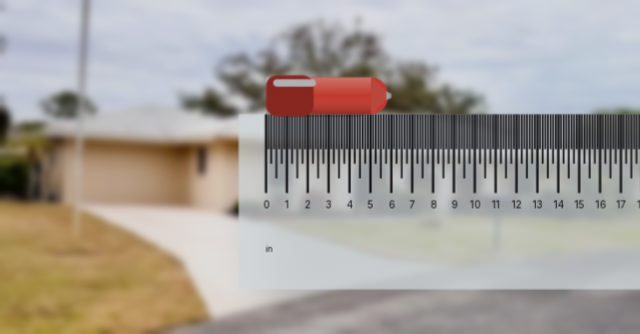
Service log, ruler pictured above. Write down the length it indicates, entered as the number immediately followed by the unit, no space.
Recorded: 6in
